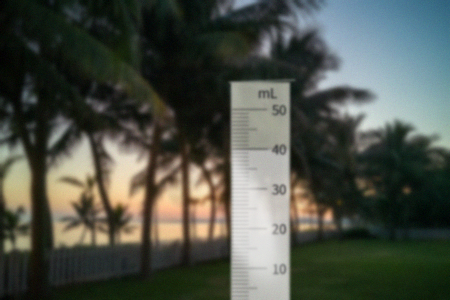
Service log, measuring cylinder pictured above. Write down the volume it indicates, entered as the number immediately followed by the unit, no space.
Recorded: 40mL
